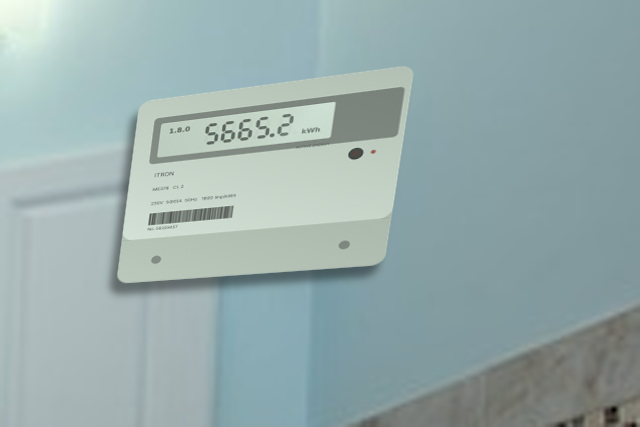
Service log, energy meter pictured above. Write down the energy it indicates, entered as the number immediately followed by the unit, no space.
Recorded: 5665.2kWh
